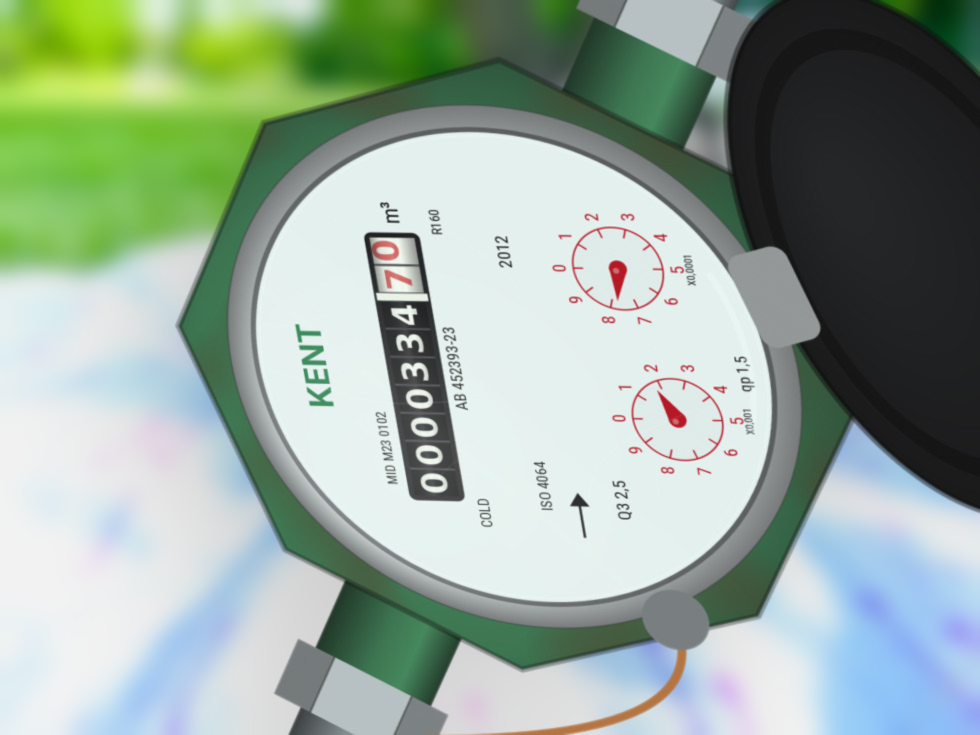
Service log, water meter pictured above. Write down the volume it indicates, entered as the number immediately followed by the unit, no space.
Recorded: 334.7017m³
